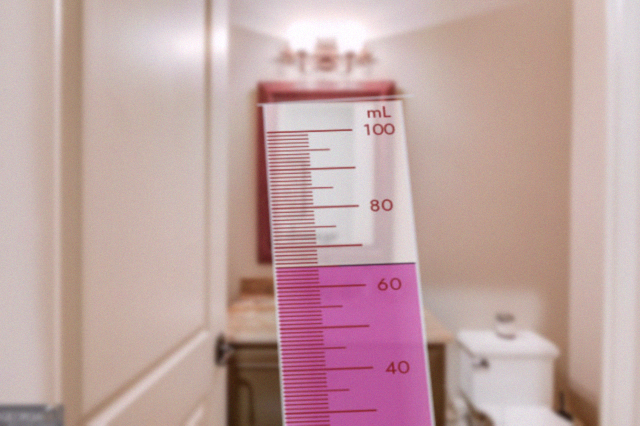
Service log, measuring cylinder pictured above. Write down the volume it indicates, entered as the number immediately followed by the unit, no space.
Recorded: 65mL
